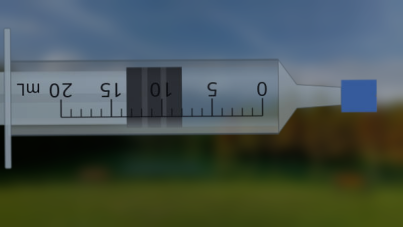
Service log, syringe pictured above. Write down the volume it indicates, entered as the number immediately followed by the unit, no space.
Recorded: 8mL
